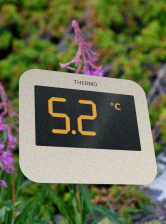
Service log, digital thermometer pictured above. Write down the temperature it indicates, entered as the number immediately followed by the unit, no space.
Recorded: 5.2°C
